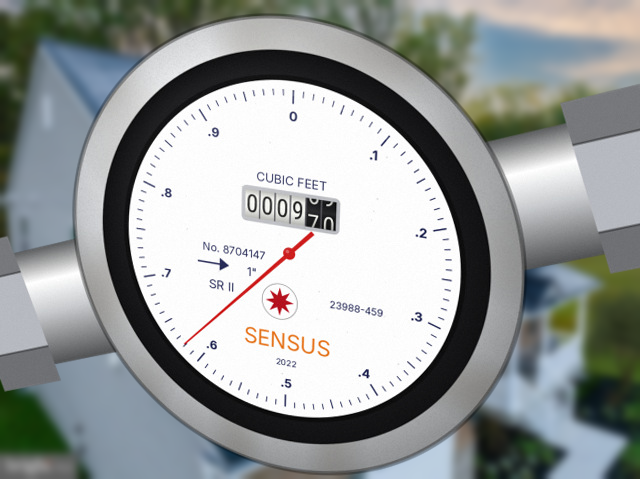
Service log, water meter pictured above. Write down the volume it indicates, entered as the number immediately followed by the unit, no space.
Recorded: 969.62ft³
